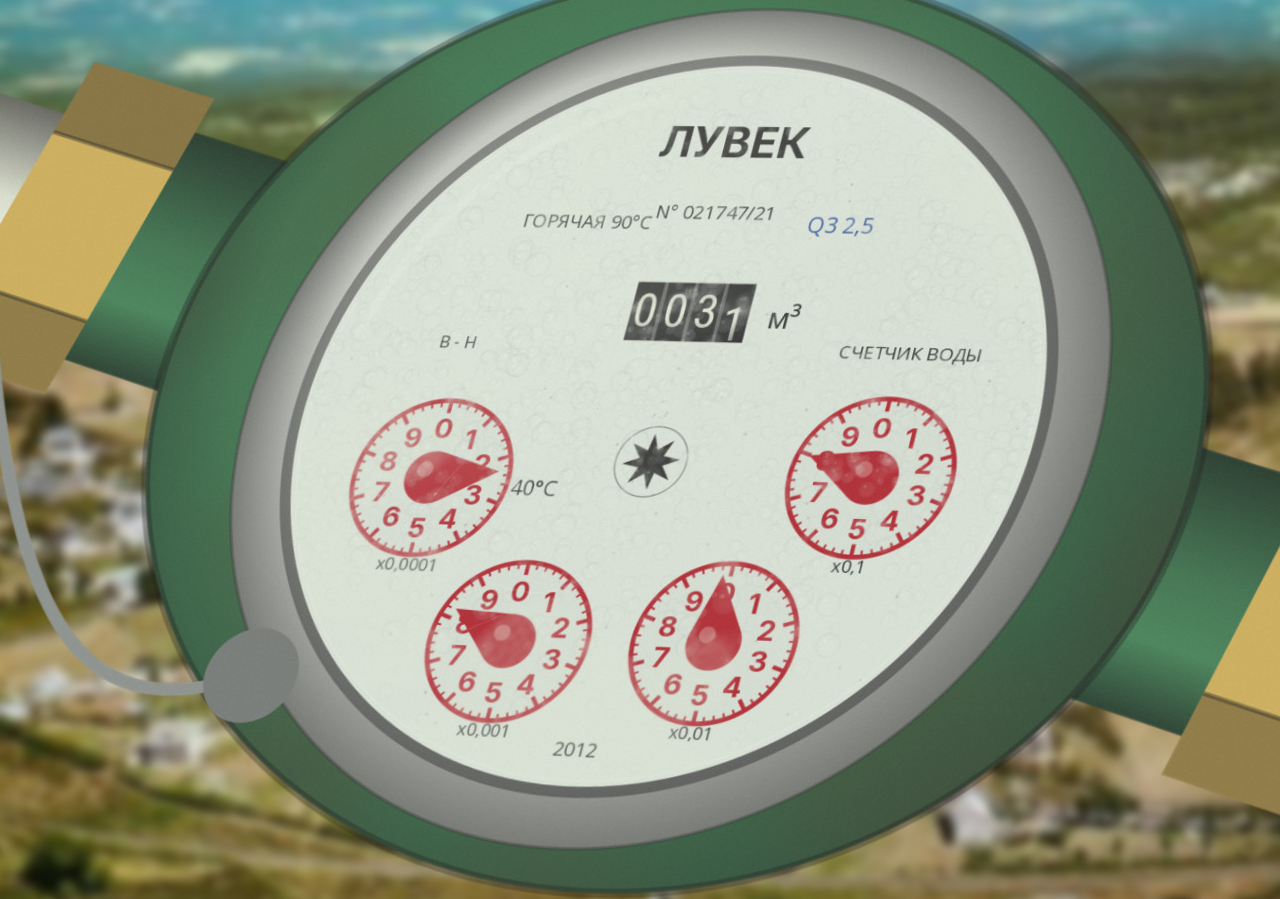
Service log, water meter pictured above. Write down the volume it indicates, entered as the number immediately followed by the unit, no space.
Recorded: 30.7982m³
